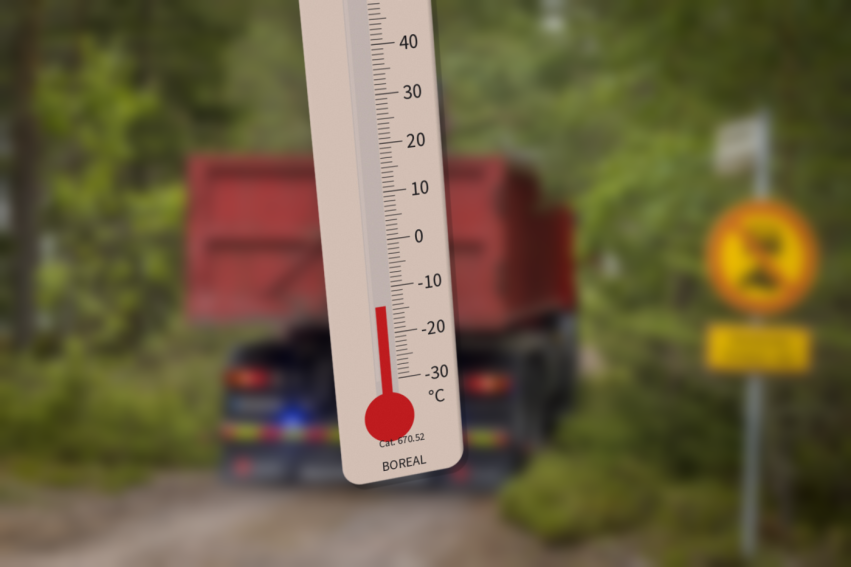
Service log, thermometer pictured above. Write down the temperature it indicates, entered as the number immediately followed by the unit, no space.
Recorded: -14°C
